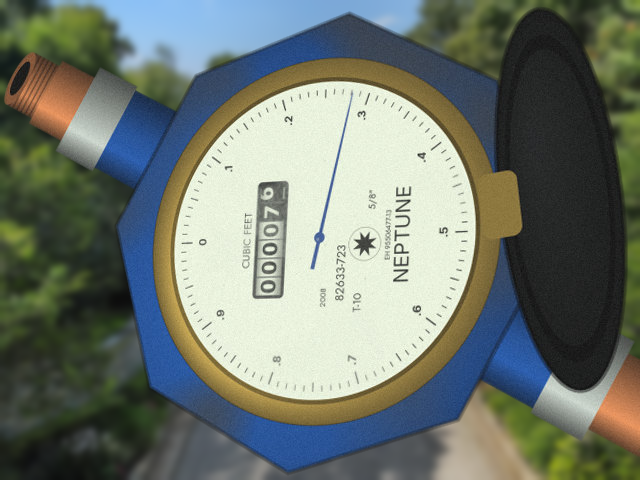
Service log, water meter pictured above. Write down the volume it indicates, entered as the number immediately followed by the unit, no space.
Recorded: 76.28ft³
